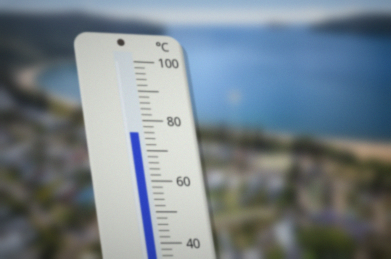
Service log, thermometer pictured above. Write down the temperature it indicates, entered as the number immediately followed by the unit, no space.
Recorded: 76°C
